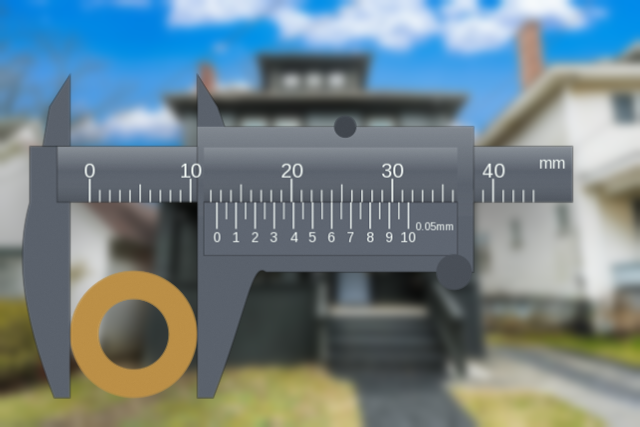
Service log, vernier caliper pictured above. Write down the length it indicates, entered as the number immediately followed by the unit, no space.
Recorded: 12.6mm
